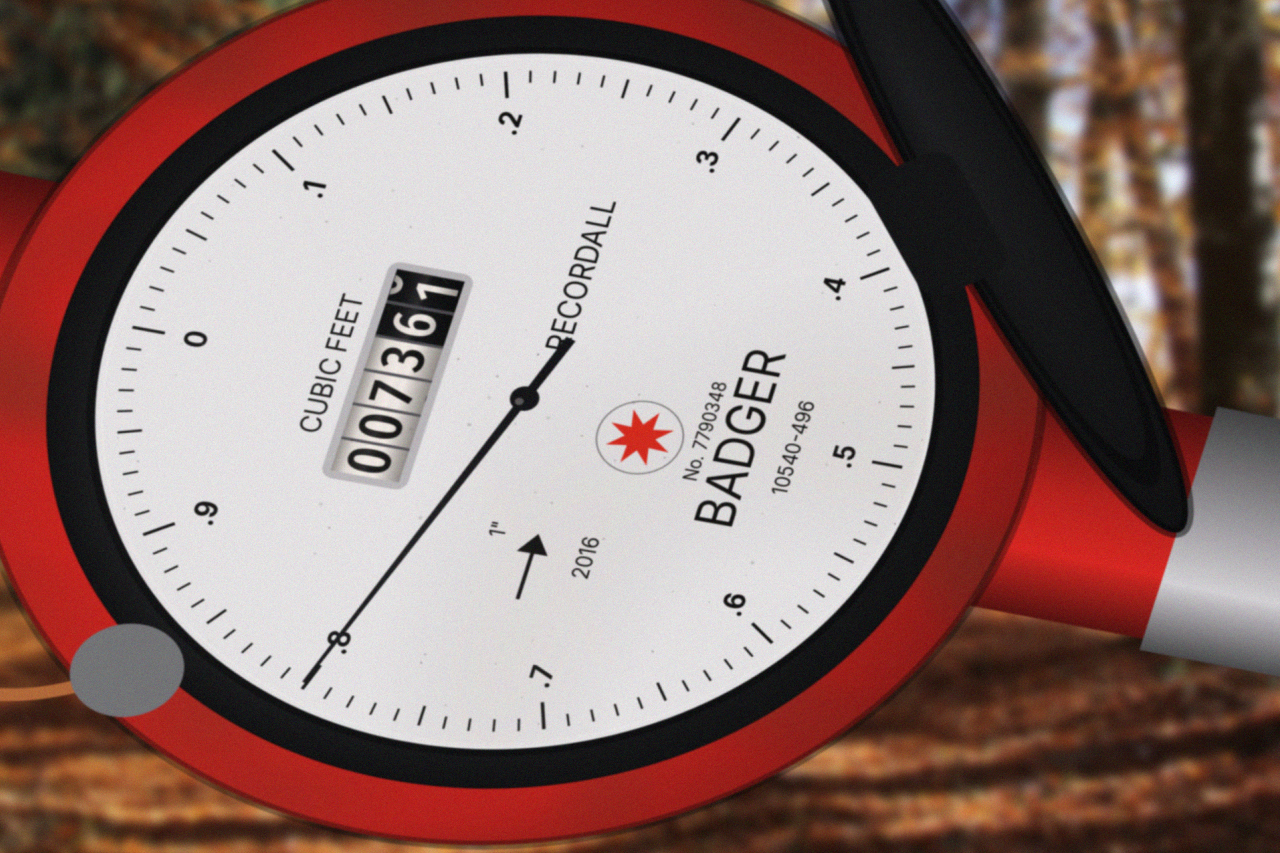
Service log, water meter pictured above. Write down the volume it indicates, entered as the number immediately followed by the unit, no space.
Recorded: 7360.80ft³
